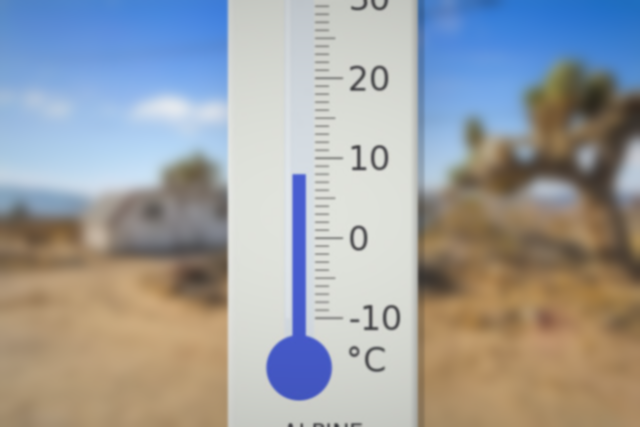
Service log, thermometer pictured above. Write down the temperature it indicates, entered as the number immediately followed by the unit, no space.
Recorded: 8°C
